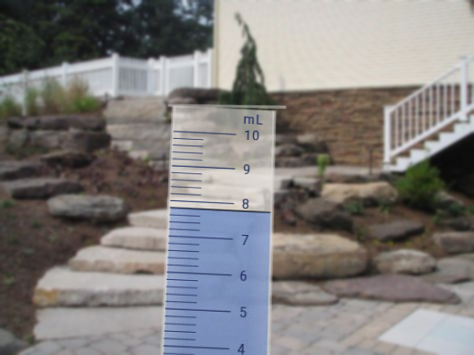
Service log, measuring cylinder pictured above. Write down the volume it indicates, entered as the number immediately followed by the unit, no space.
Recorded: 7.8mL
